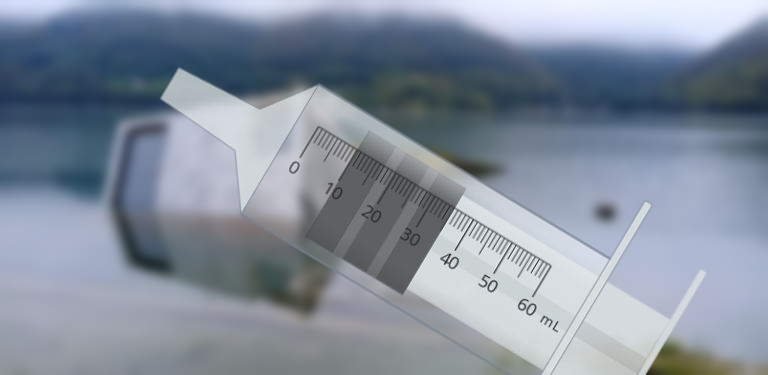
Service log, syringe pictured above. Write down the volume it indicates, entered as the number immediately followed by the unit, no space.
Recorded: 10mL
